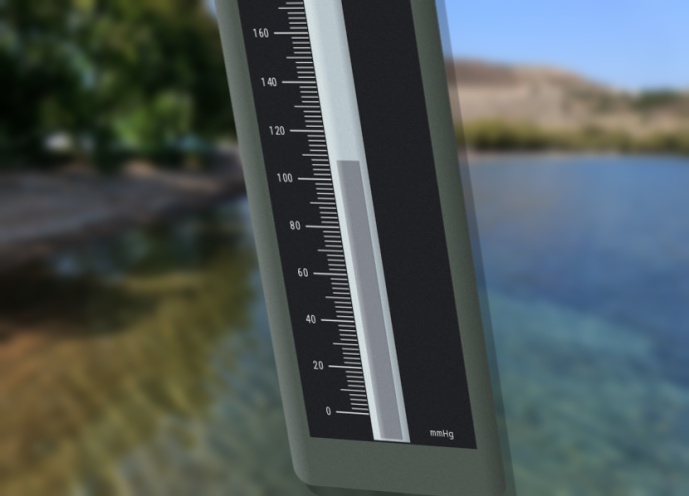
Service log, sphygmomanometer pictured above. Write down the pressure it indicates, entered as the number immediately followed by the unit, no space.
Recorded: 108mmHg
